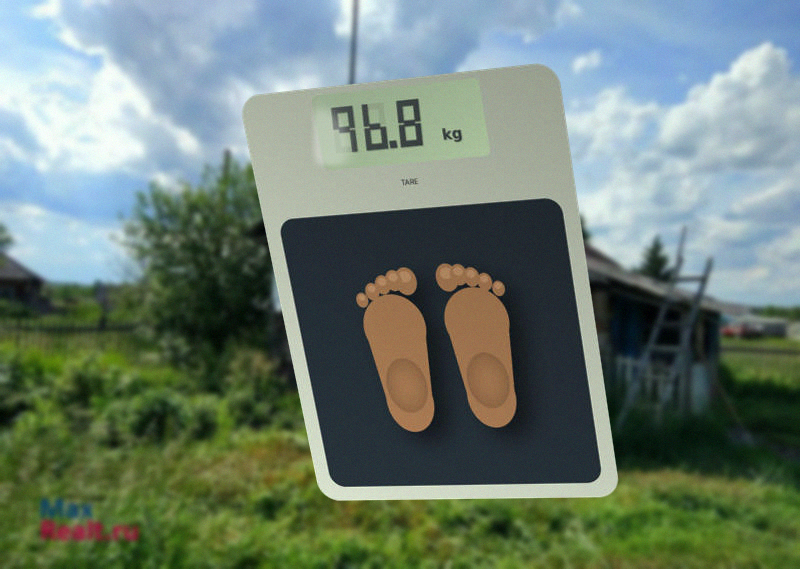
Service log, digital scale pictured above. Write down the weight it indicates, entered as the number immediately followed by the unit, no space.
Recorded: 96.8kg
